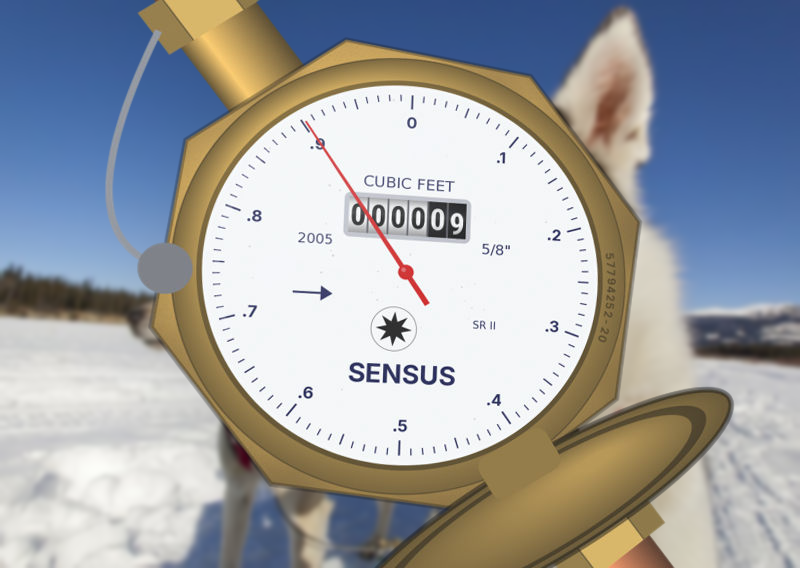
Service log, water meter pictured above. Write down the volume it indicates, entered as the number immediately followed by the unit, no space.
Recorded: 8.90ft³
